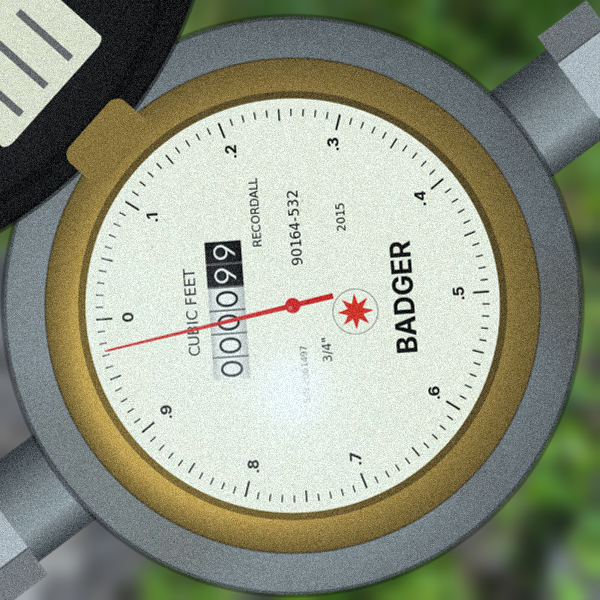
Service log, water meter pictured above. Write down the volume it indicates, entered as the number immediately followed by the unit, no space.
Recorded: 98.97ft³
